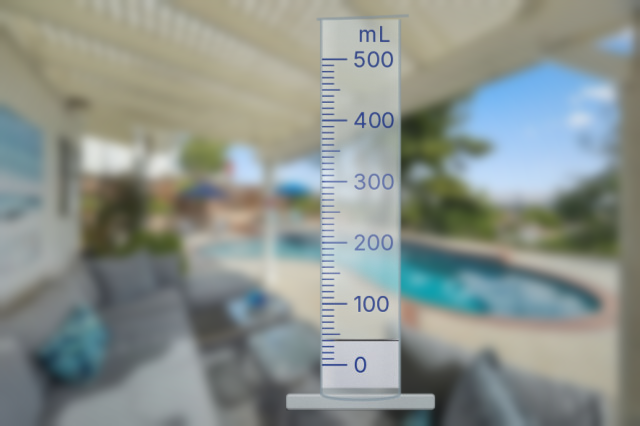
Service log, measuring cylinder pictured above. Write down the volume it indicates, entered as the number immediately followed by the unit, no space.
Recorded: 40mL
